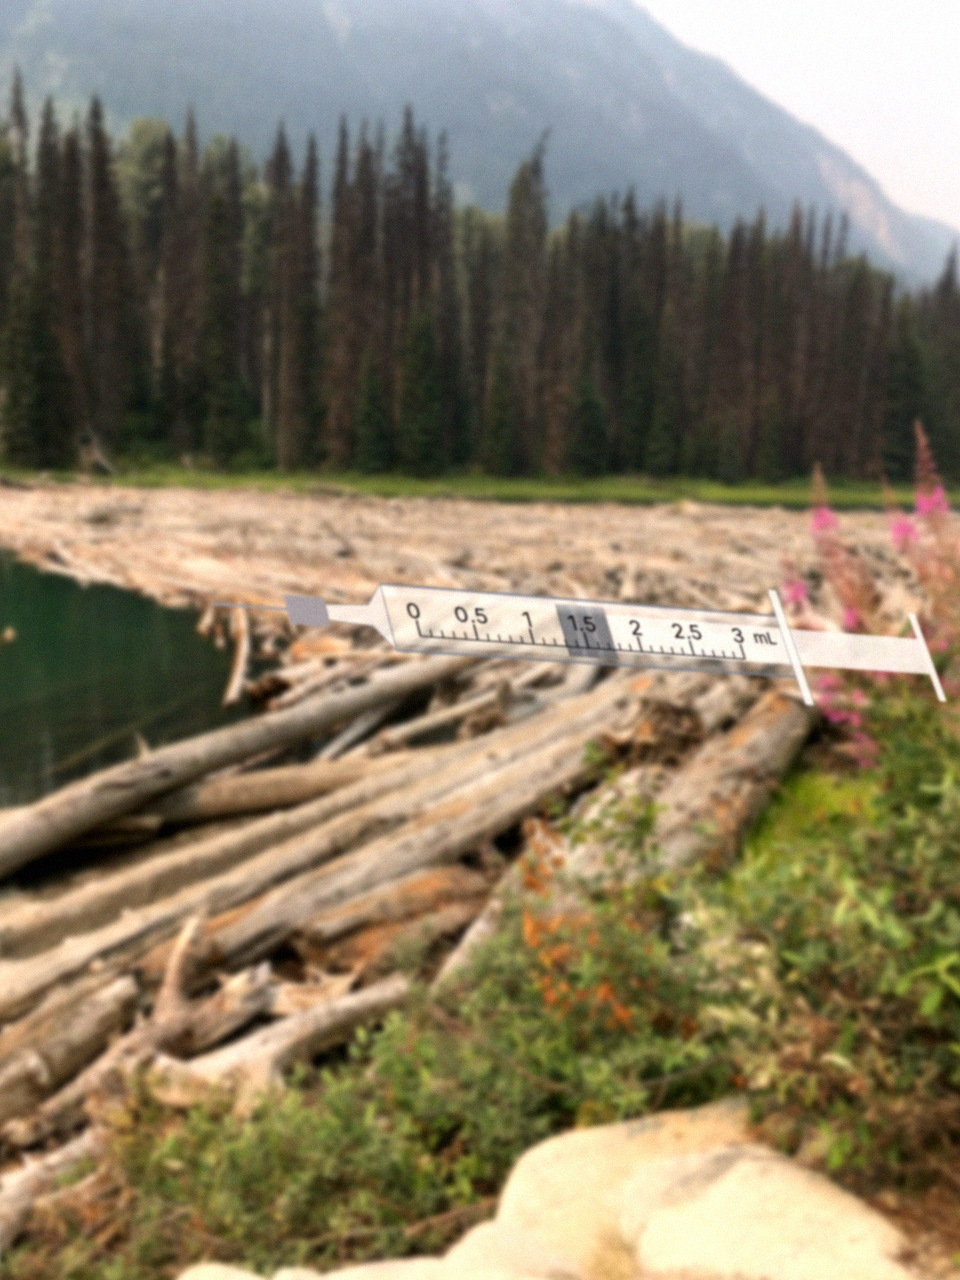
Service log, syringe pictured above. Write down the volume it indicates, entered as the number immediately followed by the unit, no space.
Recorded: 1.3mL
